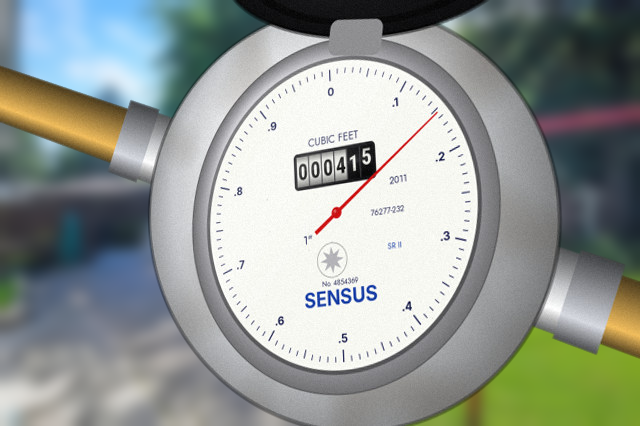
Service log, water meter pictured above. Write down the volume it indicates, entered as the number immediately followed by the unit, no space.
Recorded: 415.15ft³
